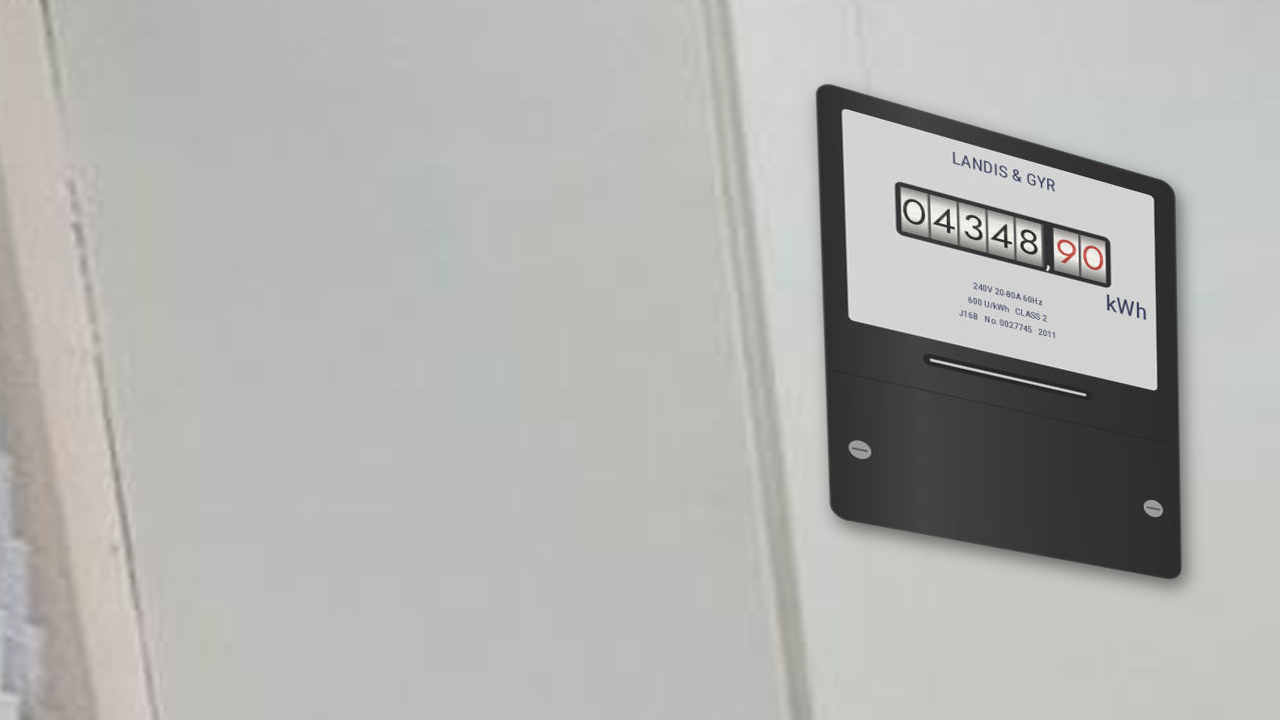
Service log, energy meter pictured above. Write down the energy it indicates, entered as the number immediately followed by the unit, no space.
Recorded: 4348.90kWh
